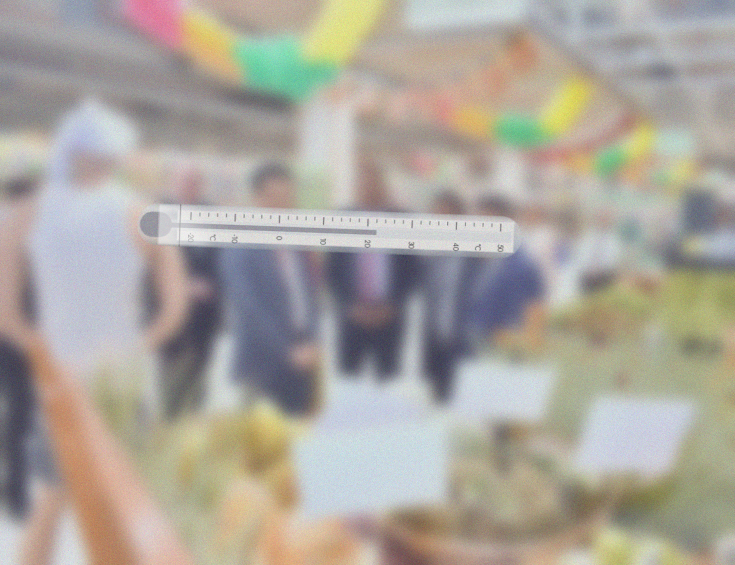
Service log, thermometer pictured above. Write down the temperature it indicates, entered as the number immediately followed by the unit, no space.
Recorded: 22°C
